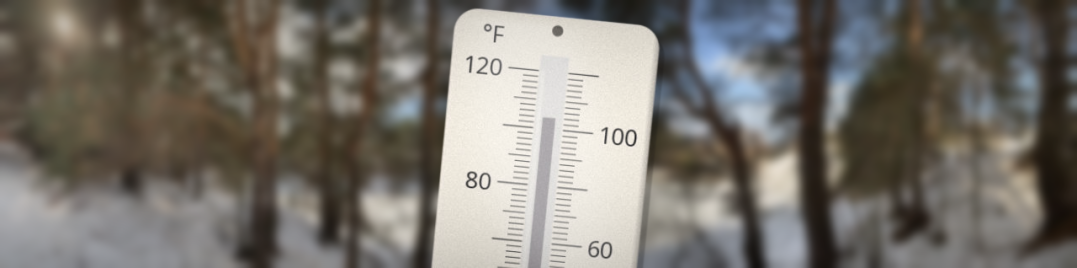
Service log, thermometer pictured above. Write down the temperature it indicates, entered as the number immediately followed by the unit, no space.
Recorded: 104°F
